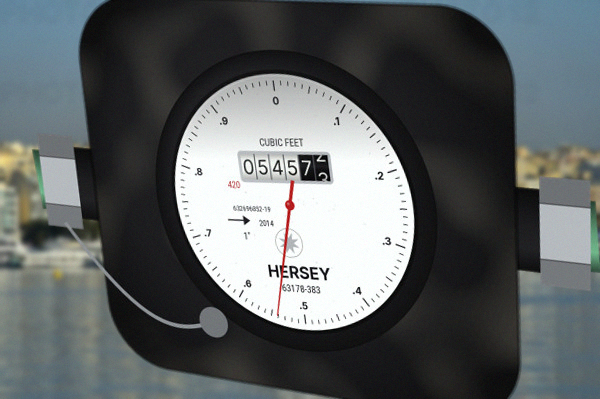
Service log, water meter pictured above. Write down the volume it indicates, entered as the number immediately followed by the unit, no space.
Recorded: 54572.54ft³
